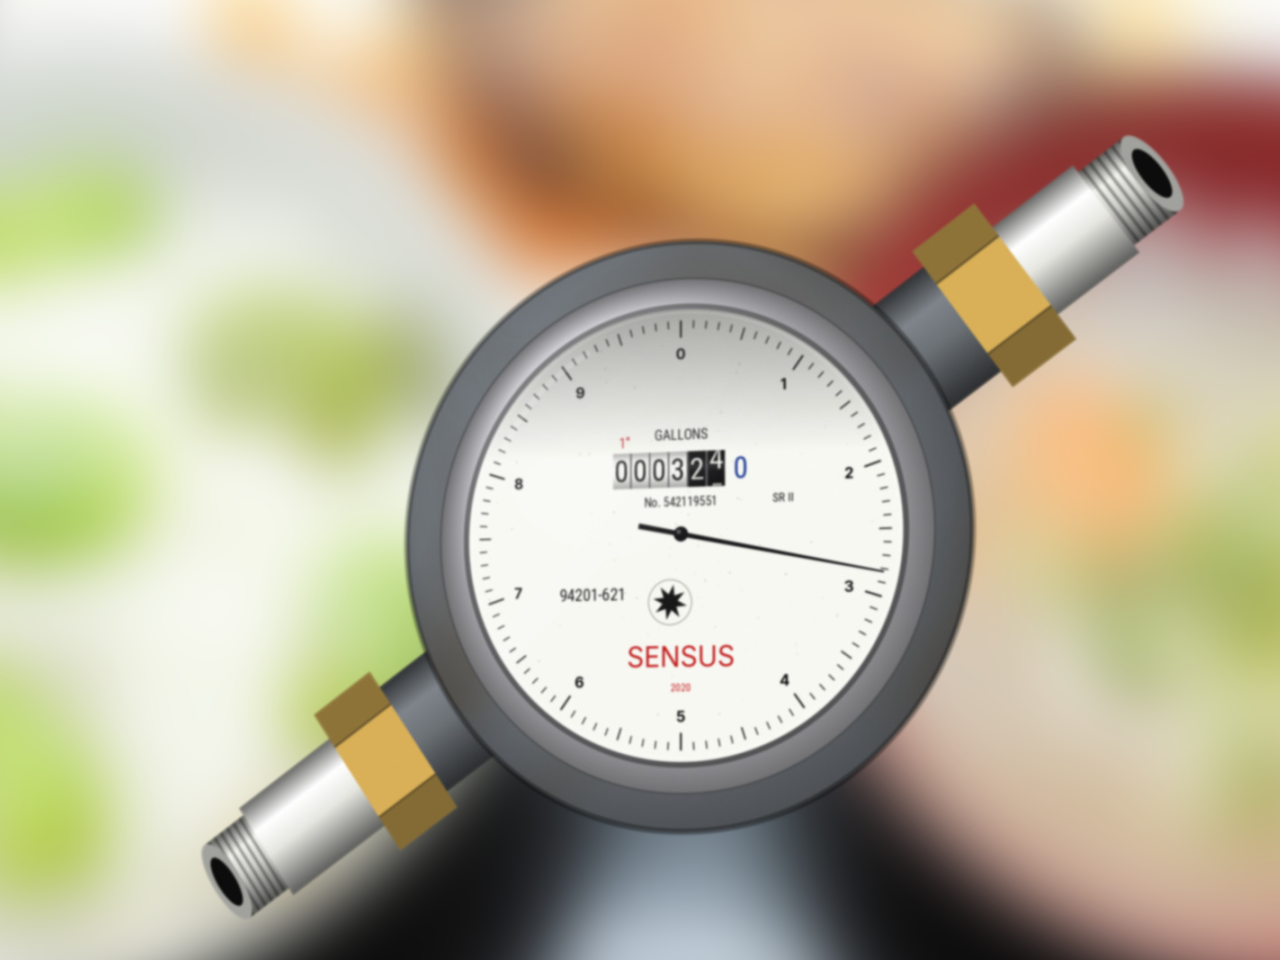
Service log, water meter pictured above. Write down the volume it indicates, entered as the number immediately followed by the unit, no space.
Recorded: 3242.8gal
